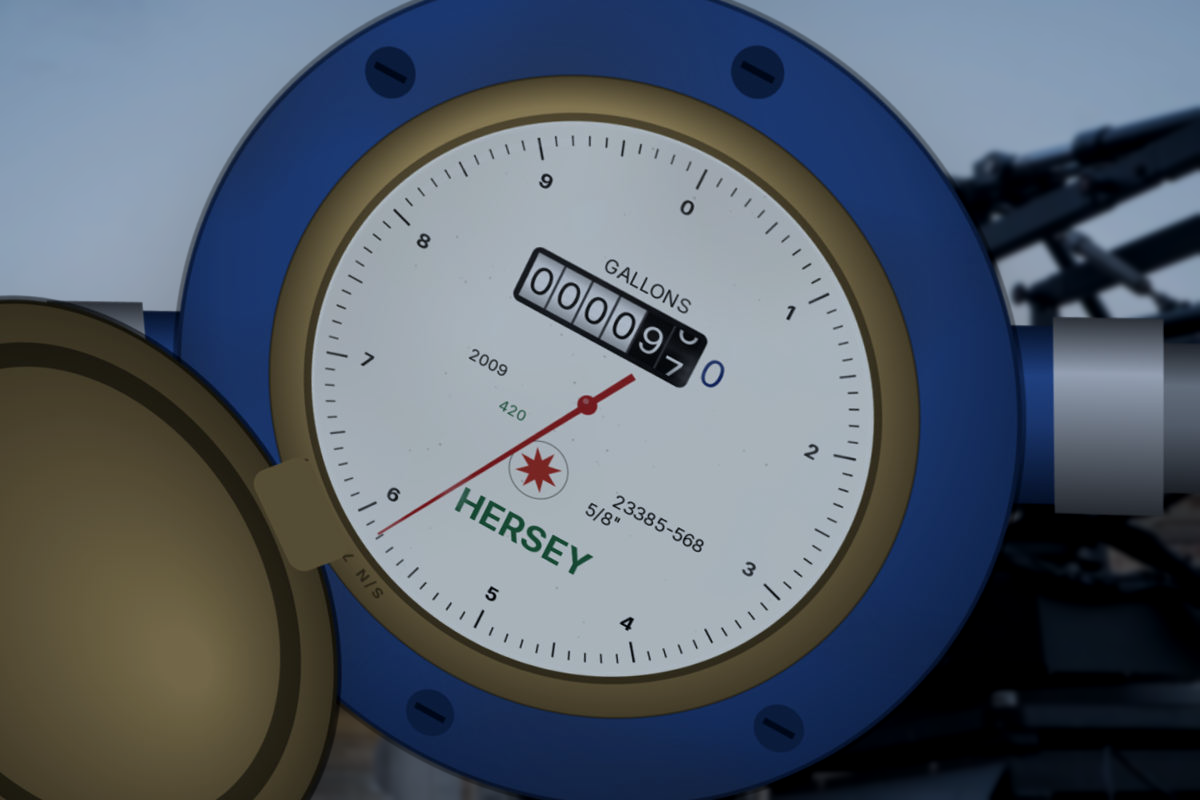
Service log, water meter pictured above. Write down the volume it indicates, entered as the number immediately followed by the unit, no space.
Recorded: 965.8gal
